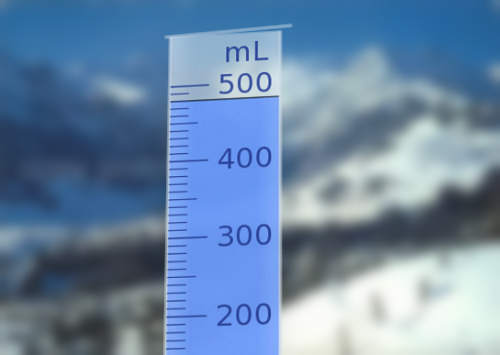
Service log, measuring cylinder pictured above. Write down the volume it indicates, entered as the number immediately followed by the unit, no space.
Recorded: 480mL
